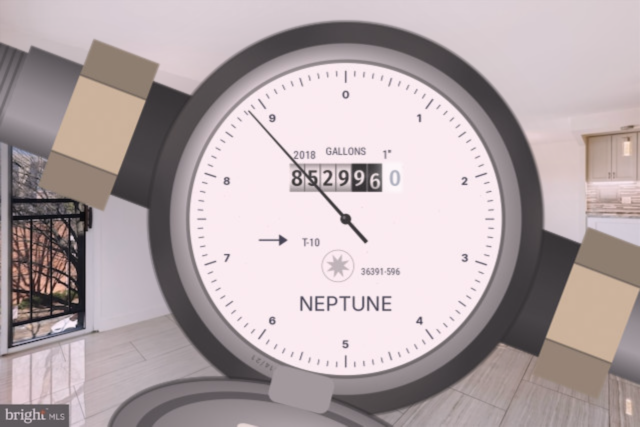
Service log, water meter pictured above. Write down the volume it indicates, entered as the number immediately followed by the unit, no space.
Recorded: 8529958.8gal
